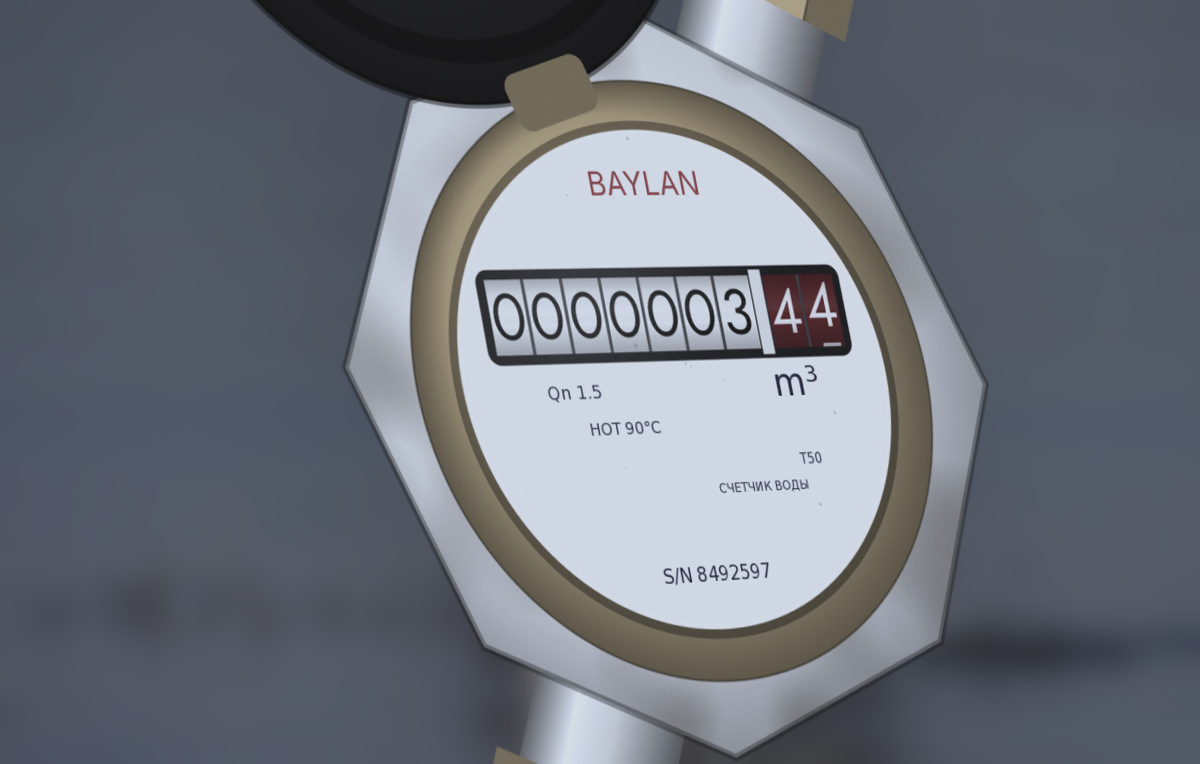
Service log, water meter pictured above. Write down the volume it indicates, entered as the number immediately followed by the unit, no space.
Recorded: 3.44m³
